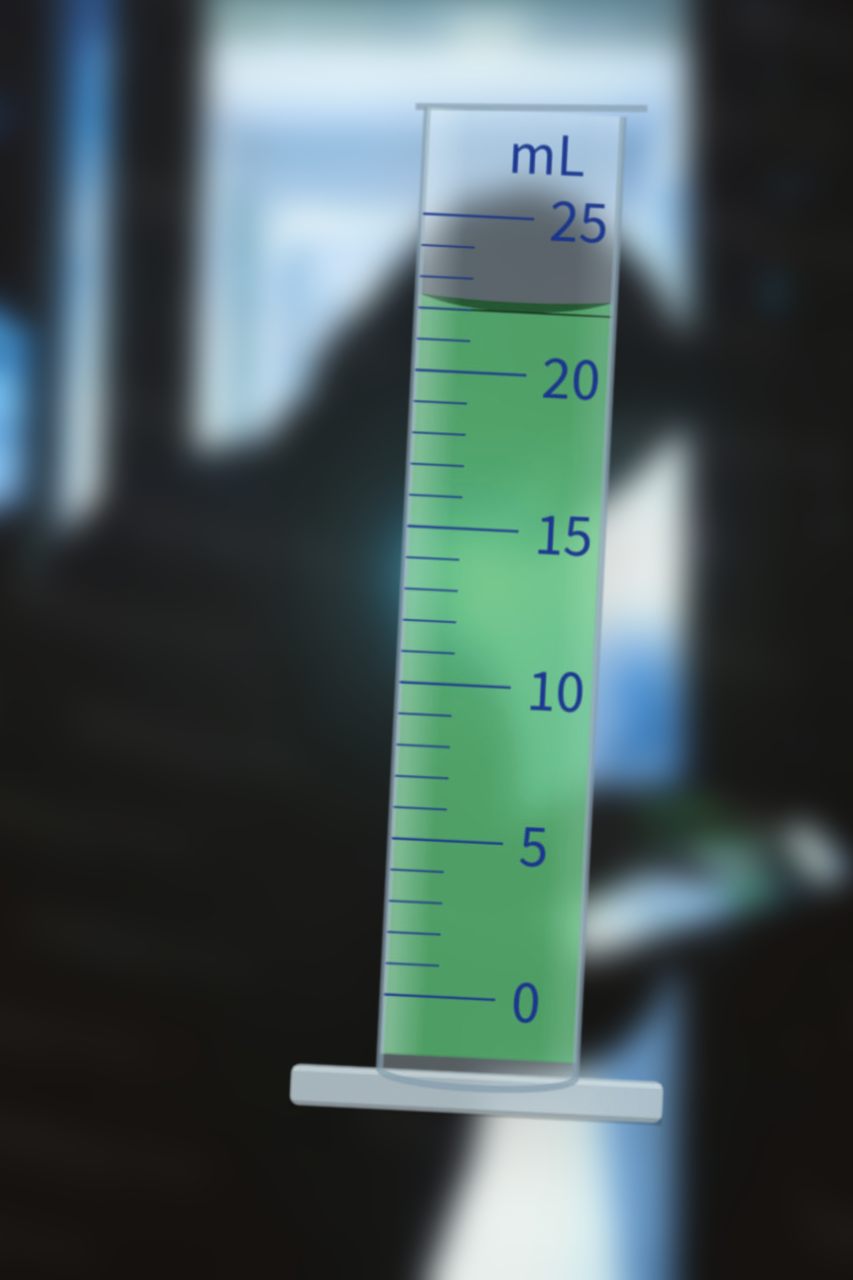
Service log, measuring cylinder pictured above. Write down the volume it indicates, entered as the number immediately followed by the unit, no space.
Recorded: 22mL
